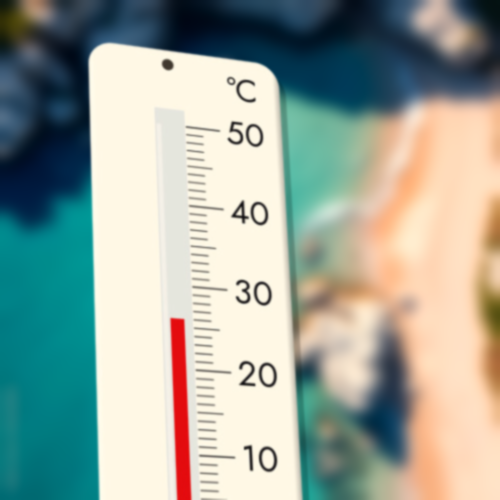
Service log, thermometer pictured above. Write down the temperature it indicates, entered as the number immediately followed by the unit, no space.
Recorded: 26°C
